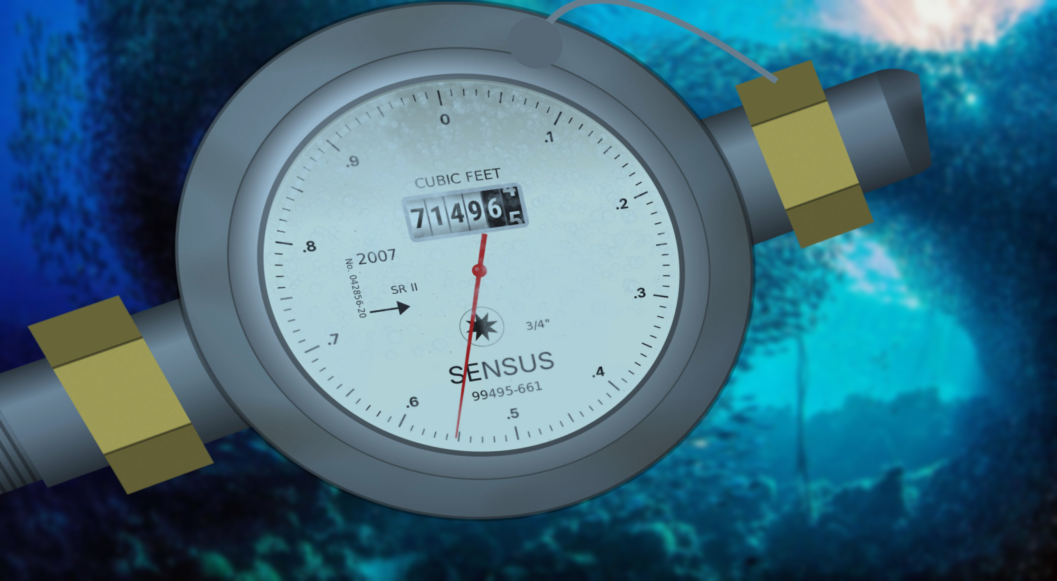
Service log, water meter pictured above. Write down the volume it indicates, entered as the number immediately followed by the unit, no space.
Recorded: 714964.55ft³
